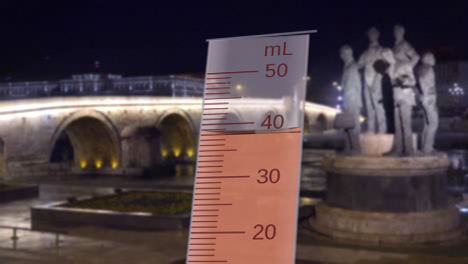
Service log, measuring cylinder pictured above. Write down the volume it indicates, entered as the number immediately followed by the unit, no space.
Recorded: 38mL
